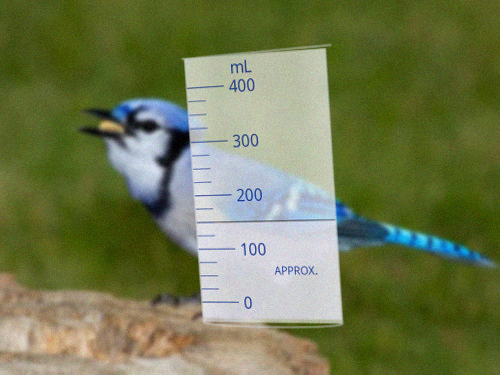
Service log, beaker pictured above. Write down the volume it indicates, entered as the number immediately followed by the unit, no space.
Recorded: 150mL
